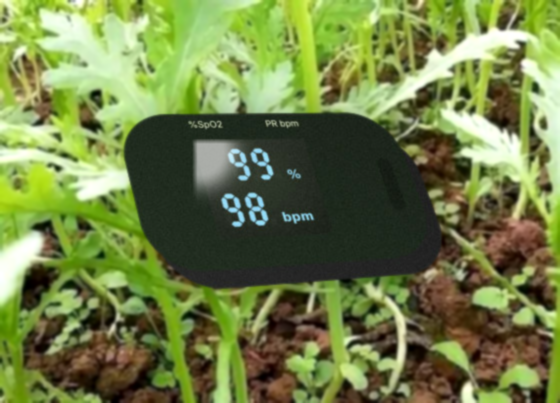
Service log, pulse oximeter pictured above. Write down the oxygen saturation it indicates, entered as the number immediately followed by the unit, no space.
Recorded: 99%
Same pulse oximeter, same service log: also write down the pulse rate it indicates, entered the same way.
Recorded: 98bpm
